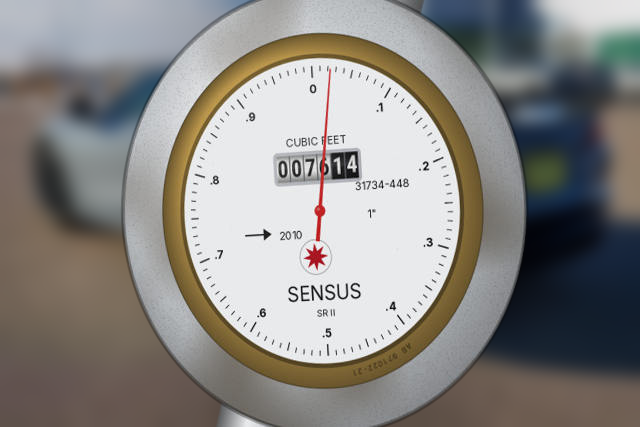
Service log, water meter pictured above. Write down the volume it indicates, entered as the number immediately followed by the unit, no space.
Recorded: 7614.02ft³
